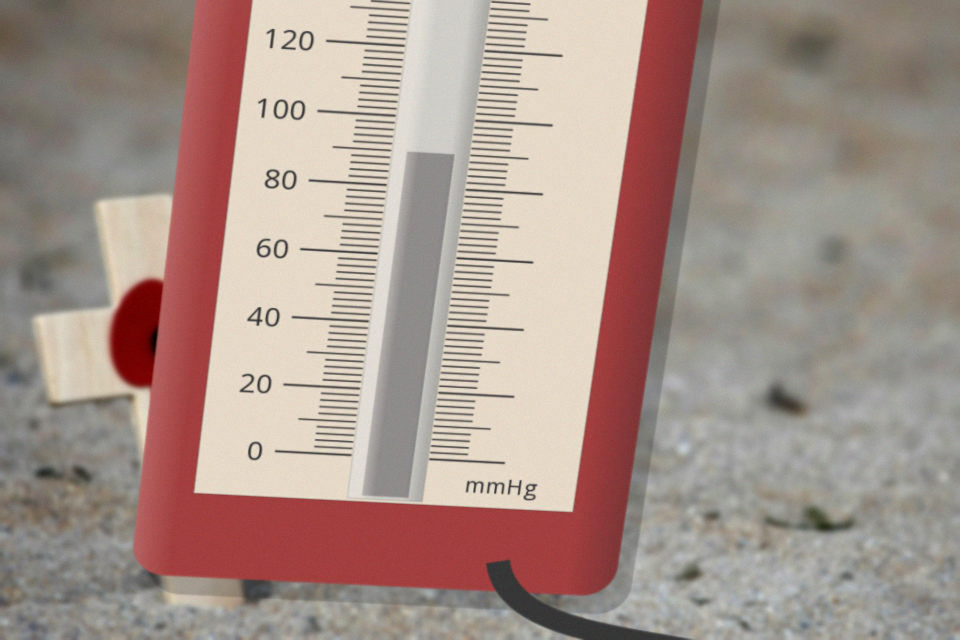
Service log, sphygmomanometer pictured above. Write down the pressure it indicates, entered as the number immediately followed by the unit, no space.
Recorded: 90mmHg
